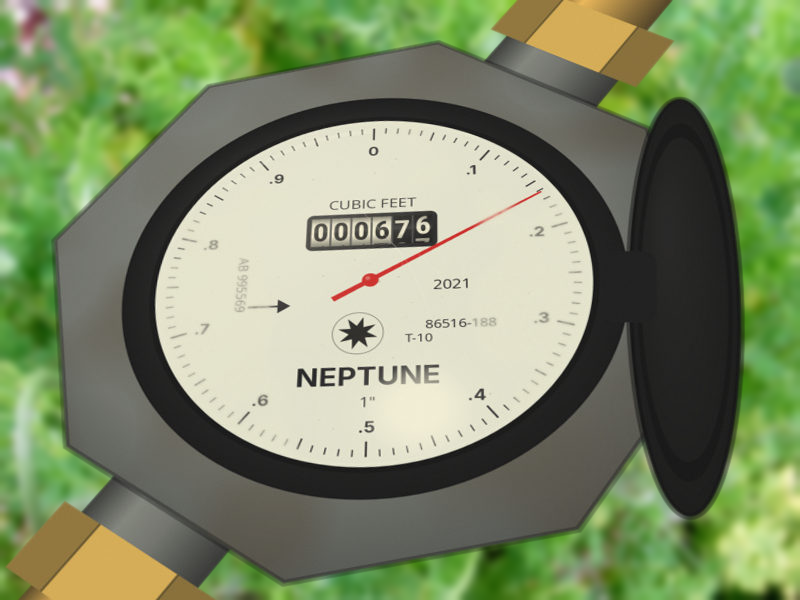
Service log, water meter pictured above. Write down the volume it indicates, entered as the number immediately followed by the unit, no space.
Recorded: 676.16ft³
